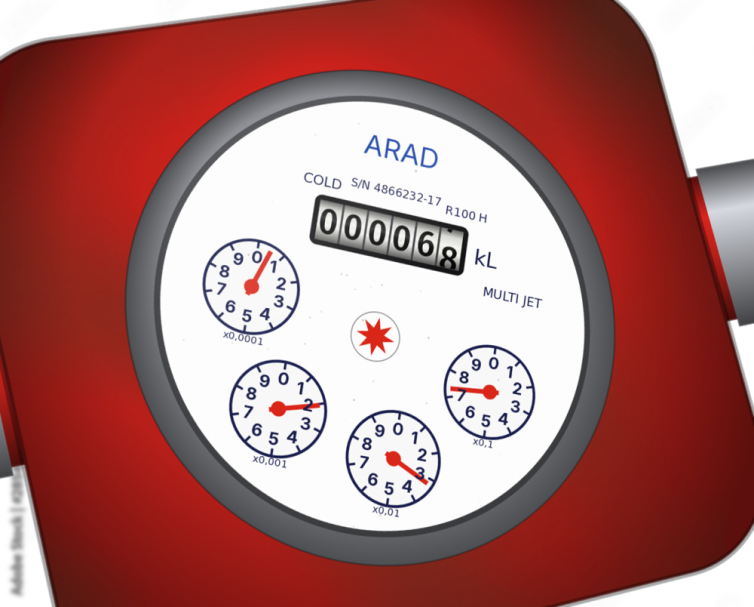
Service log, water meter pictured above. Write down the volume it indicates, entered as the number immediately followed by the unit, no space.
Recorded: 67.7320kL
